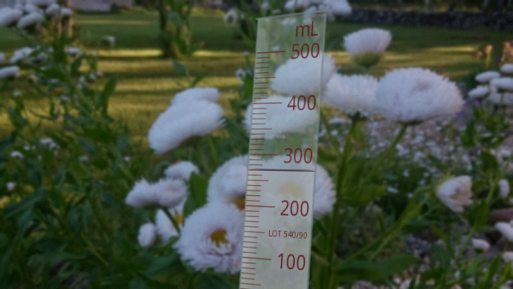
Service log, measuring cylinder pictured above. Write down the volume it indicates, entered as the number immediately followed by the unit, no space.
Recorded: 270mL
